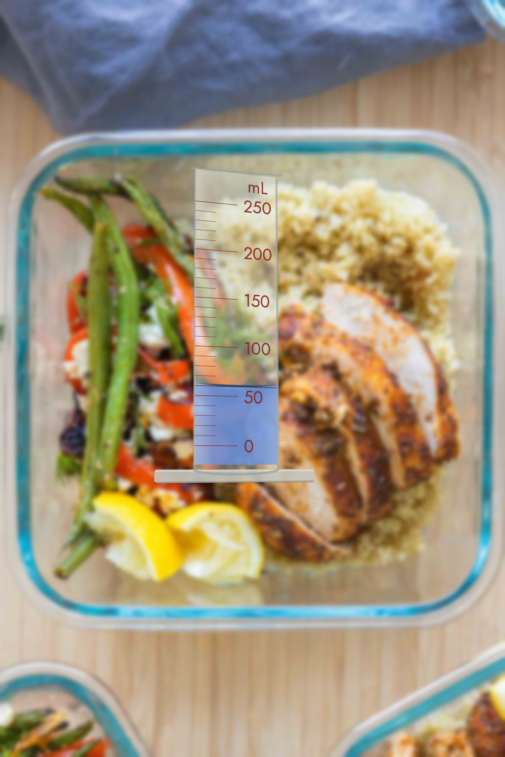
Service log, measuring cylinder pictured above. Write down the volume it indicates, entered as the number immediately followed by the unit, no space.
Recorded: 60mL
